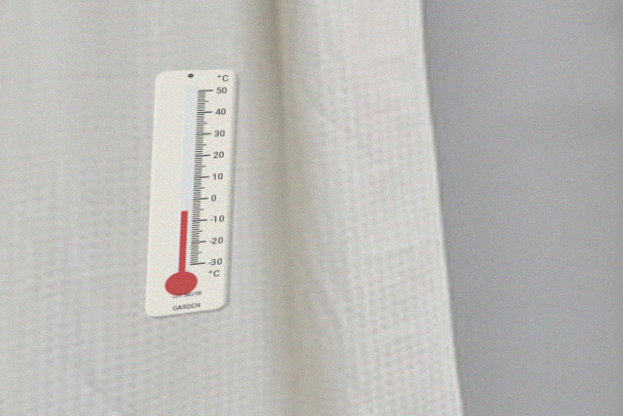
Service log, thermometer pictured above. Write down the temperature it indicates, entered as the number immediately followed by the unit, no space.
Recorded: -5°C
